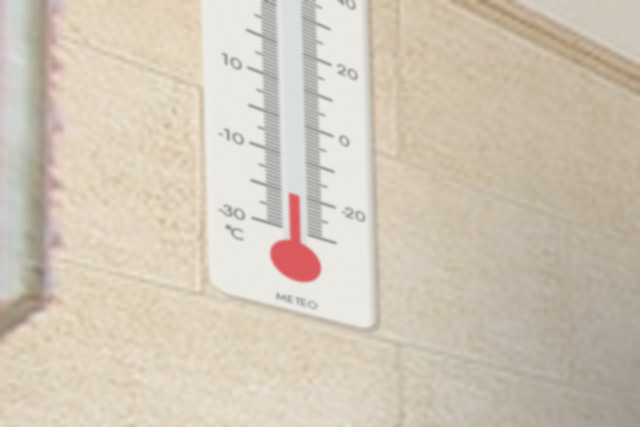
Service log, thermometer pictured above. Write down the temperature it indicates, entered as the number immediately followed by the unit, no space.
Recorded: -20°C
